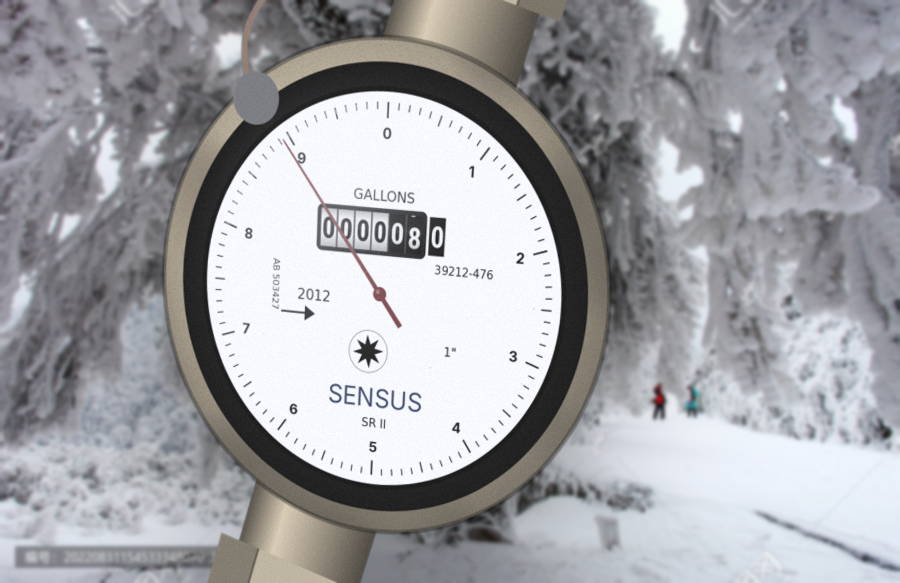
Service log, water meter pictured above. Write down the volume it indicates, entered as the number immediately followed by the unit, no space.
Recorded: 78.9gal
